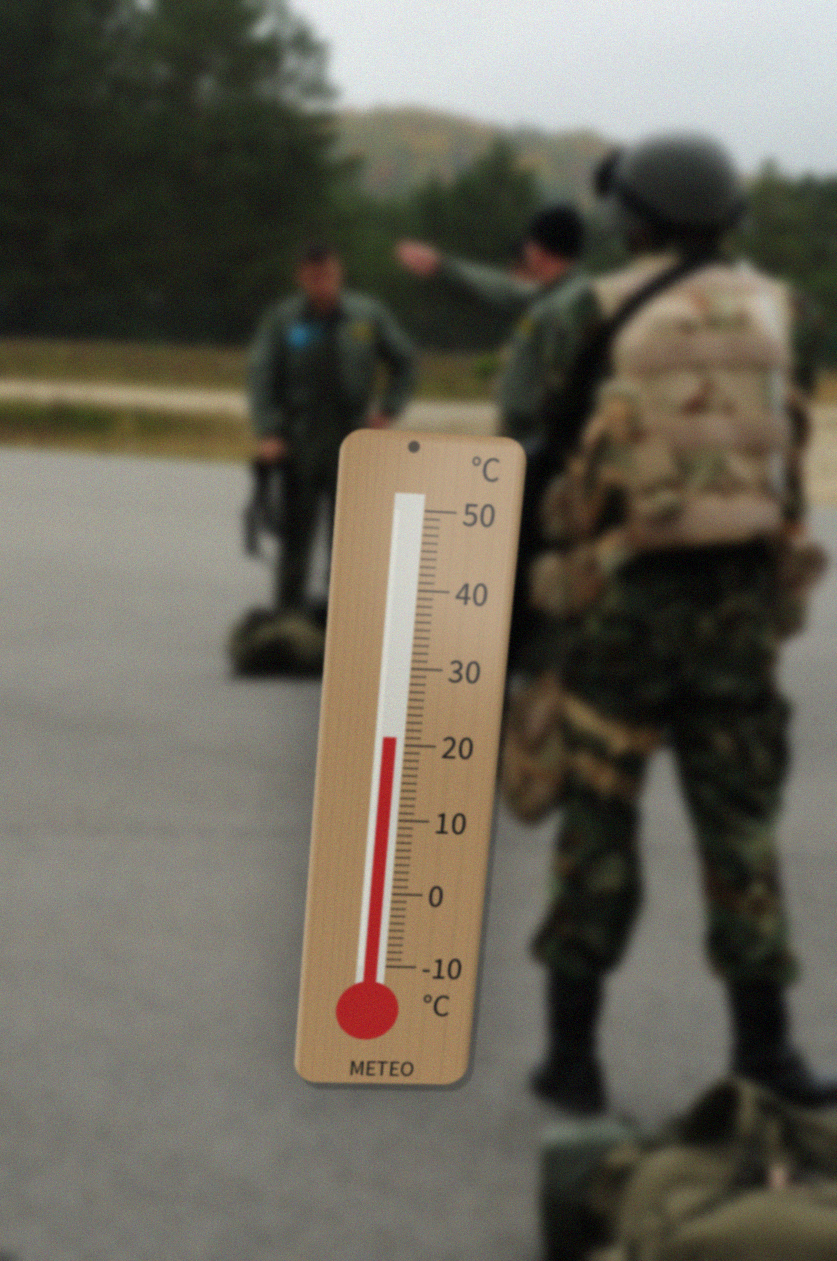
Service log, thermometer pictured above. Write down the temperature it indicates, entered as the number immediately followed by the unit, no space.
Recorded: 21°C
